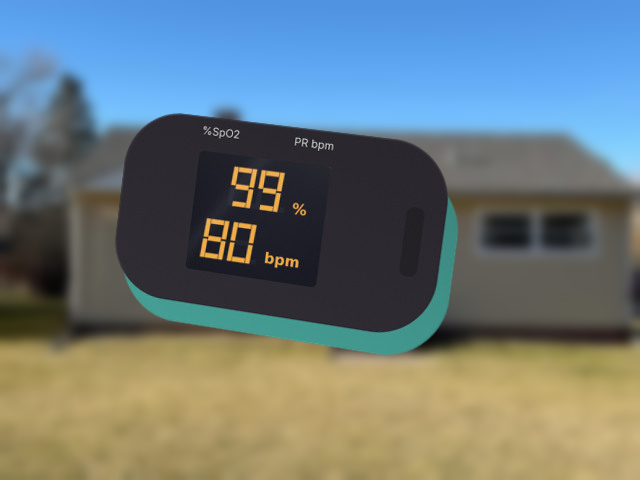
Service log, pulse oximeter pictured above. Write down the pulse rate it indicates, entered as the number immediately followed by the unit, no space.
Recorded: 80bpm
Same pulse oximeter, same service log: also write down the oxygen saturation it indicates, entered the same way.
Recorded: 99%
